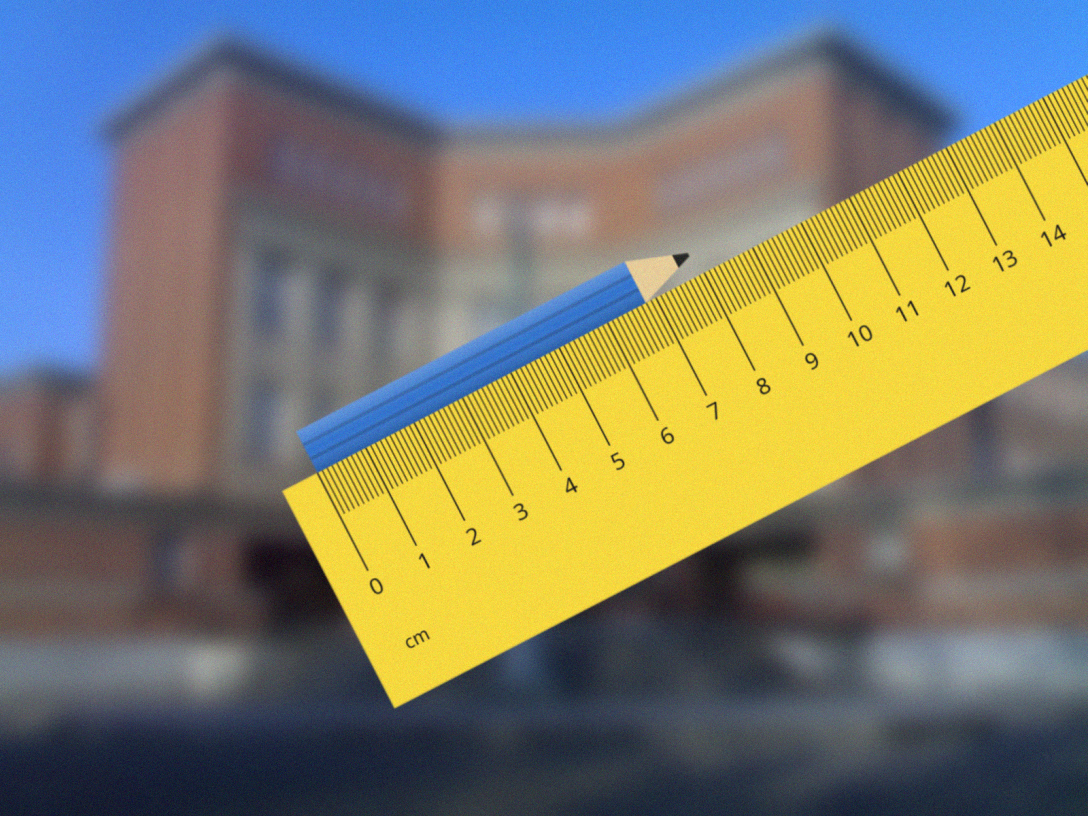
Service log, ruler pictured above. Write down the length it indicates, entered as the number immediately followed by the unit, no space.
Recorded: 7.9cm
